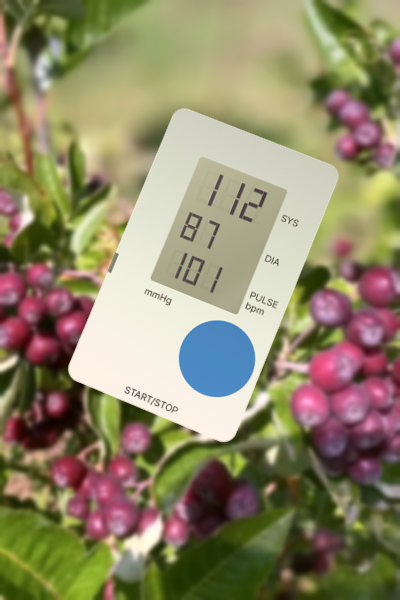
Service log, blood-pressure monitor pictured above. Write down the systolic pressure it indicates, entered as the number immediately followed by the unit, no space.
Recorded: 112mmHg
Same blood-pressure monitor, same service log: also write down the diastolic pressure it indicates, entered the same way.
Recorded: 87mmHg
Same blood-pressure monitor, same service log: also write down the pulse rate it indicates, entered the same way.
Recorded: 101bpm
